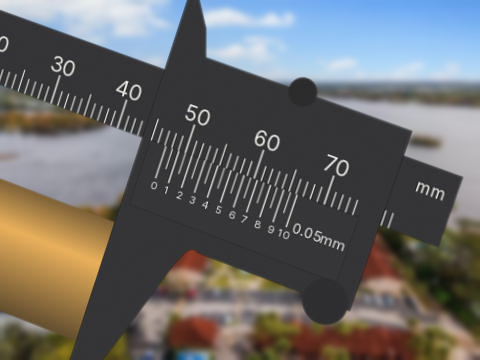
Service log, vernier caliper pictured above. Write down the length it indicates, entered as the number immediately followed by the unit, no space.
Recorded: 47.2mm
